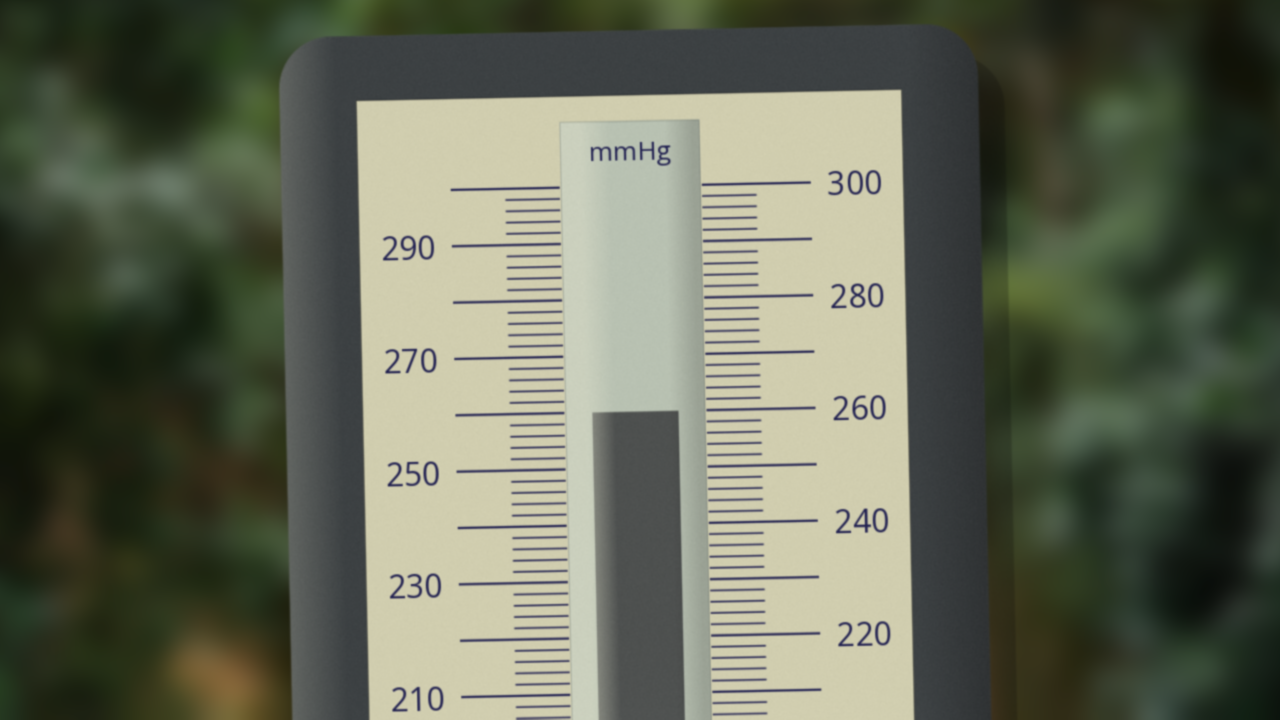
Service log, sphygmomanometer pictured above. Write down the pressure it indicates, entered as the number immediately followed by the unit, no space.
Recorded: 260mmHg
